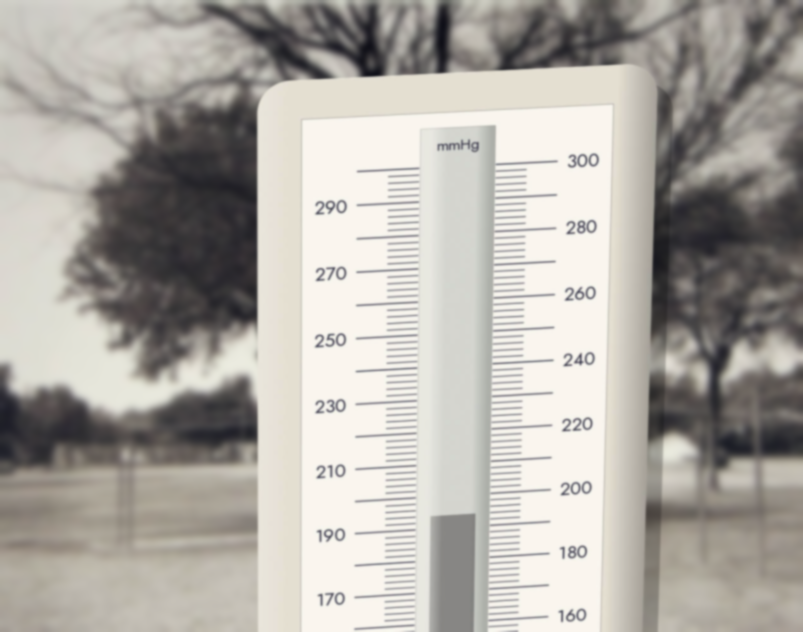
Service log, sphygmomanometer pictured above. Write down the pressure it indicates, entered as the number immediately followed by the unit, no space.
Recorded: 194mmHg
